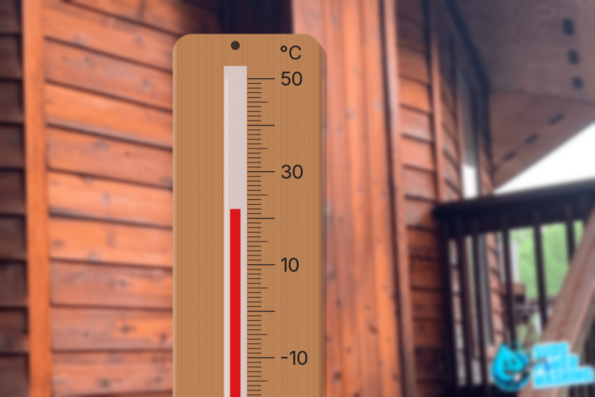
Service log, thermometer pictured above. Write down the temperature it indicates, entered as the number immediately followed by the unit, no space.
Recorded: 22°C
